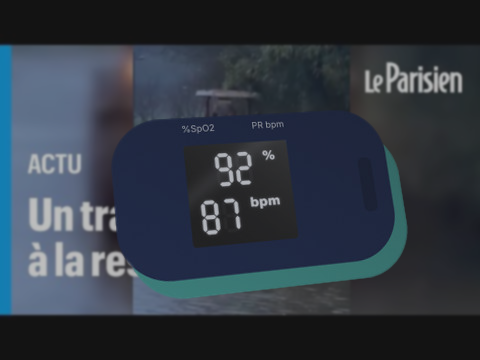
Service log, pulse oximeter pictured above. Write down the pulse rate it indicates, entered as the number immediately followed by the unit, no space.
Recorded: 87bpm
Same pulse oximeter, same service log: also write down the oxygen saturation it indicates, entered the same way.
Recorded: 92%
